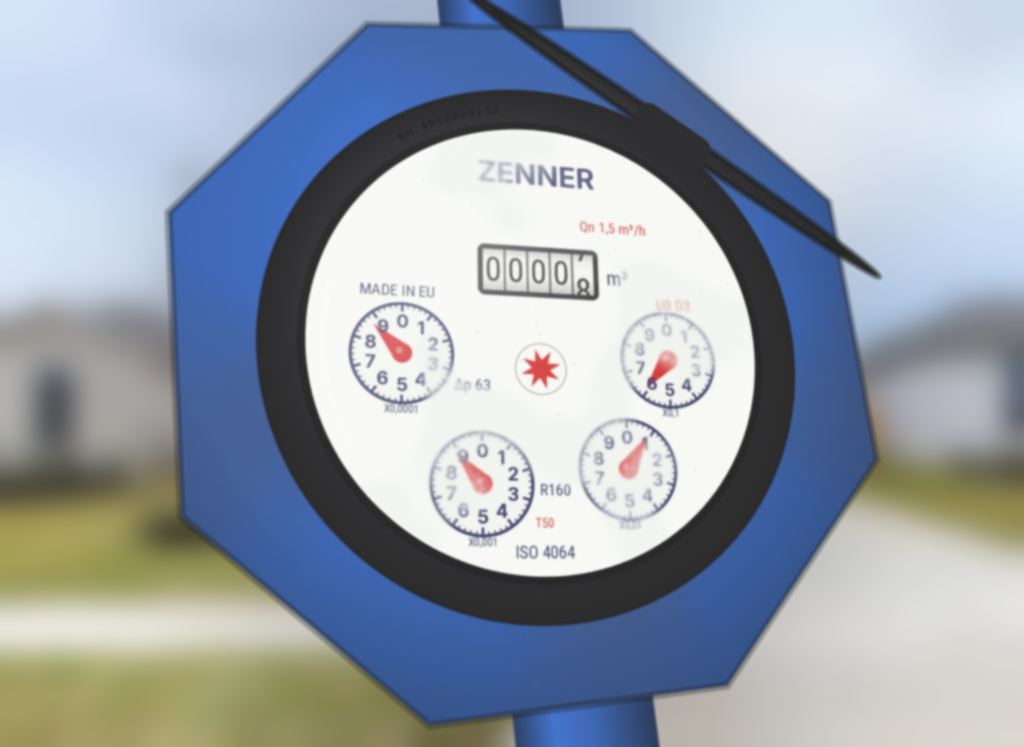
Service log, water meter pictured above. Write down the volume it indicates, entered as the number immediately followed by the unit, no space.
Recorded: 7.6088m³
